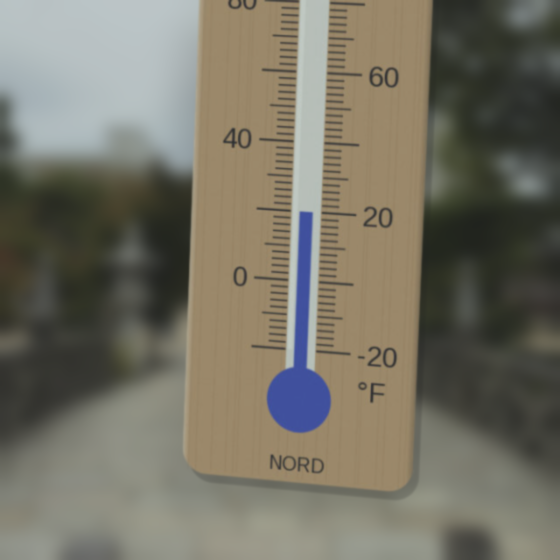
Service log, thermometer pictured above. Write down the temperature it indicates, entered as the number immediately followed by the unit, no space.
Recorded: 20°F
